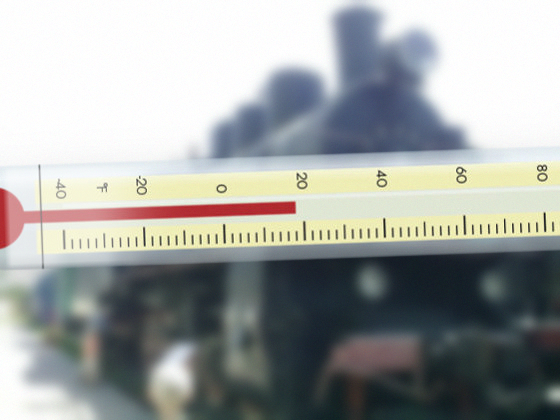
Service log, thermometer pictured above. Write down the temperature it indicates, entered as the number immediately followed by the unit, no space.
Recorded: 18°F
